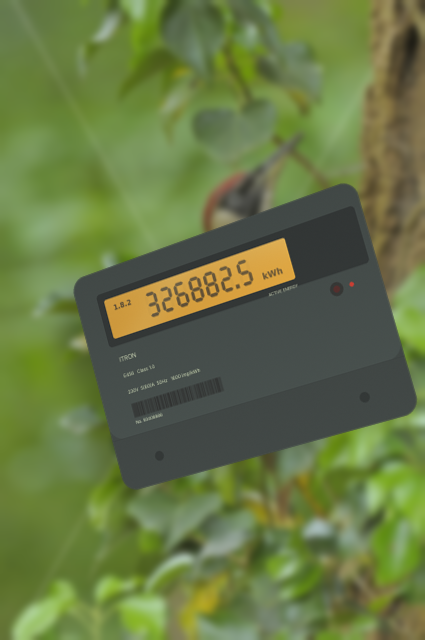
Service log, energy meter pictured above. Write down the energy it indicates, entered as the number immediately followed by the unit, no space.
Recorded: 326882.5kWh
